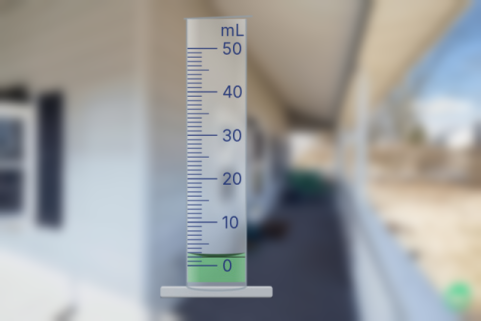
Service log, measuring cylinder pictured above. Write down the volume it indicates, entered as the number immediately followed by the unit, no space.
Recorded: 2mL
